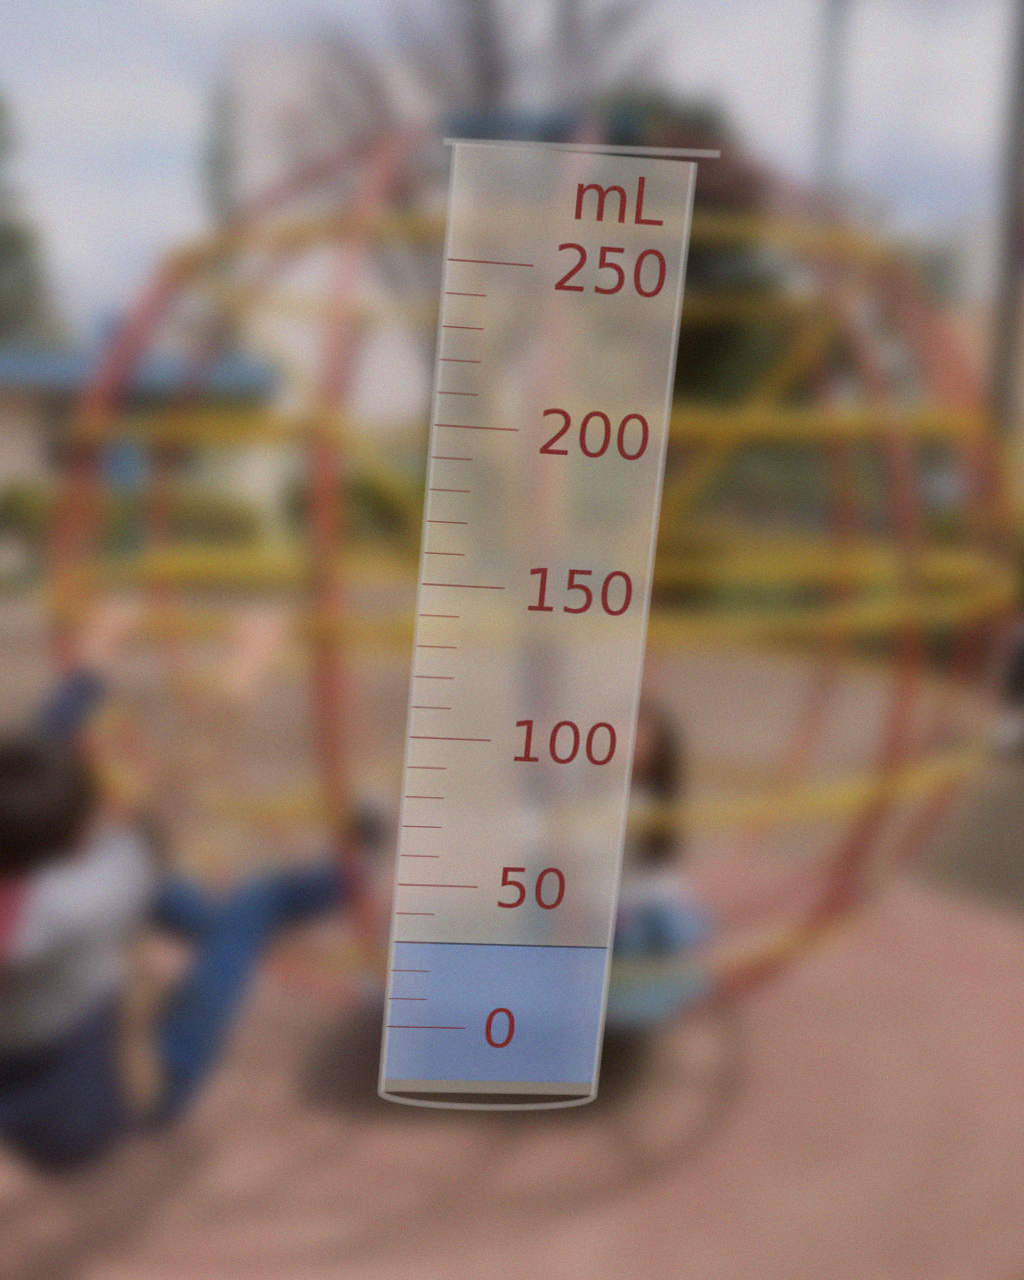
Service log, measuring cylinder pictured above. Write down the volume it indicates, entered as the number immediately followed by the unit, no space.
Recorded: 30mL
